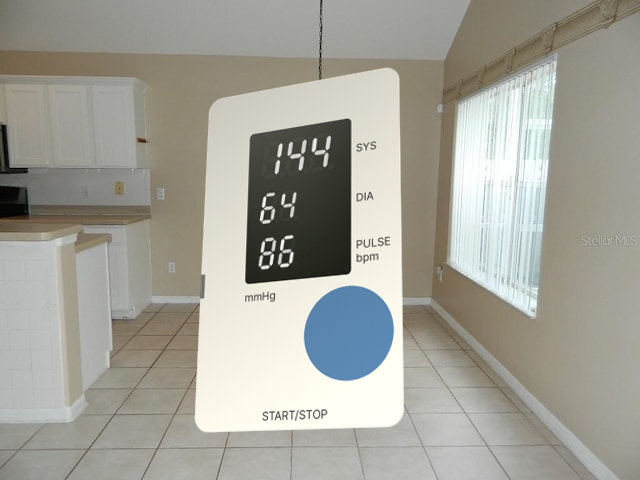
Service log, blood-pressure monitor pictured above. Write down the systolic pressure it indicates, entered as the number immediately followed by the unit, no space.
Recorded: 144mmHg
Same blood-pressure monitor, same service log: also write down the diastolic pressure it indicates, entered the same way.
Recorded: 64mmHg
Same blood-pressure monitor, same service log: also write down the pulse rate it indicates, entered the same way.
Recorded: 86bpm
